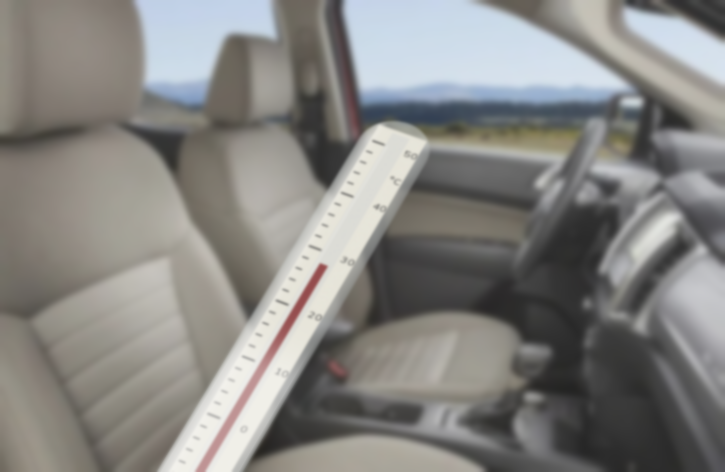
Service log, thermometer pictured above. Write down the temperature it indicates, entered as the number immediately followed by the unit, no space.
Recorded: 28°C
